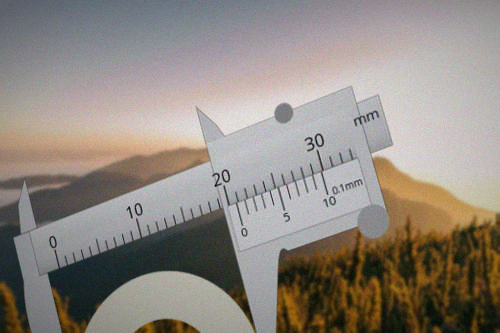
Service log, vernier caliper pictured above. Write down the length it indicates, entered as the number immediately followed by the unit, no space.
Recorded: 20.8mm
